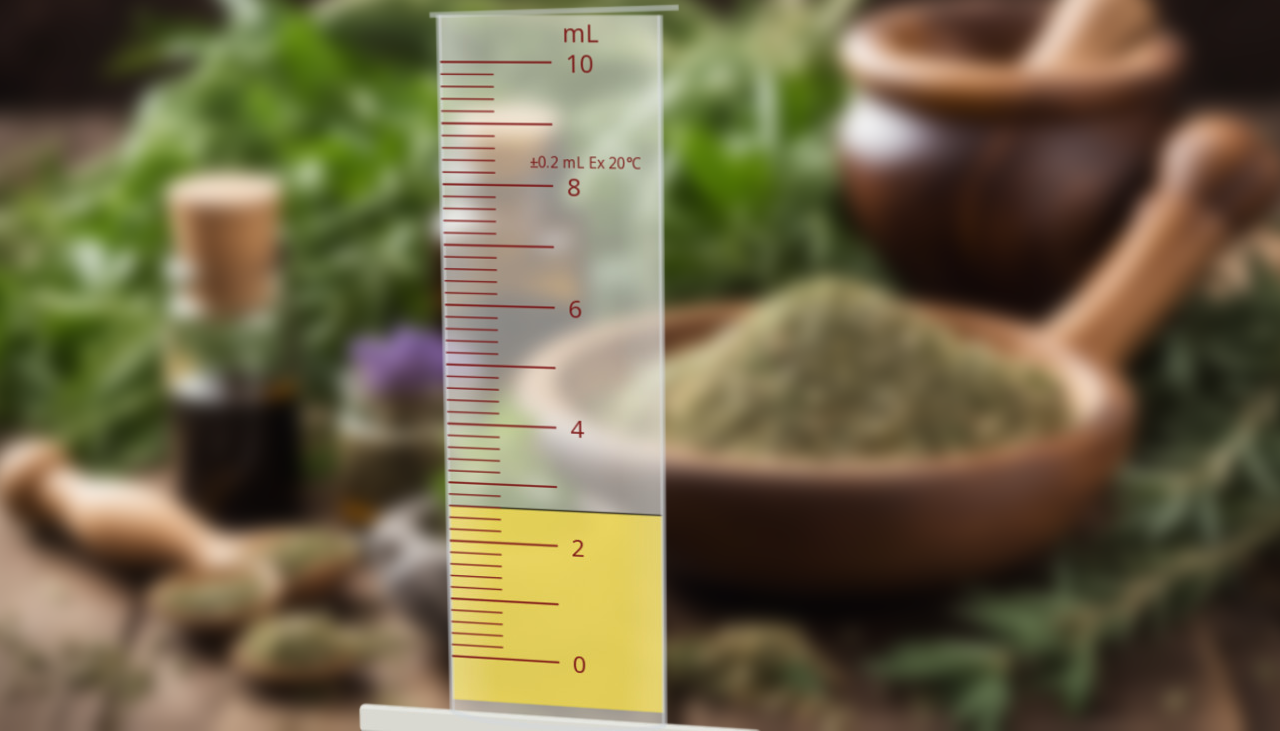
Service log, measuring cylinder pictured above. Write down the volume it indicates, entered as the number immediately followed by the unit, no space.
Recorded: 2.6mL
